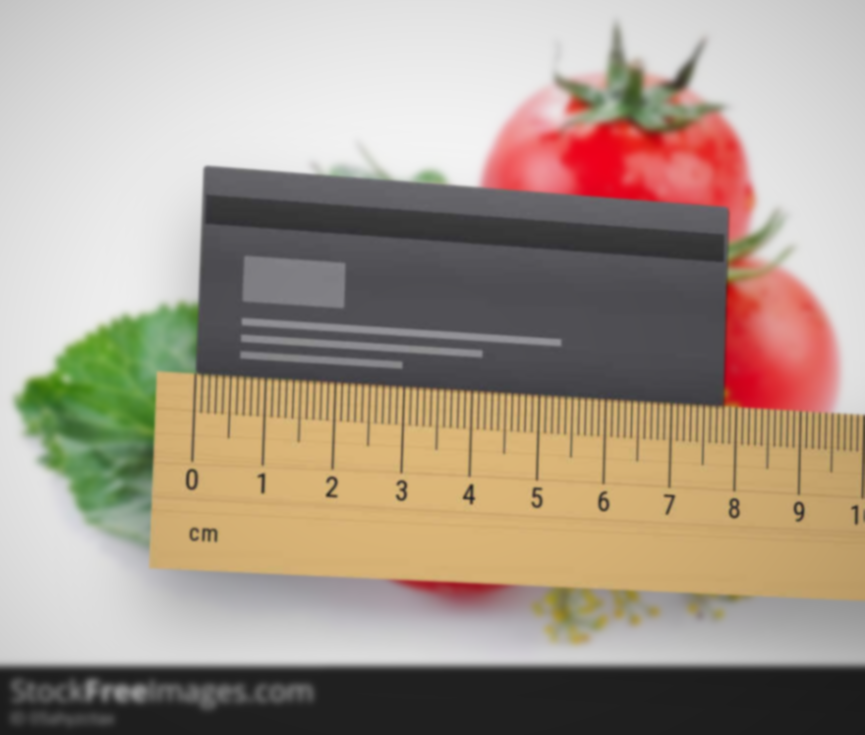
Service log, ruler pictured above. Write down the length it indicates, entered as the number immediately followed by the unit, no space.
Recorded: 7.8cm
